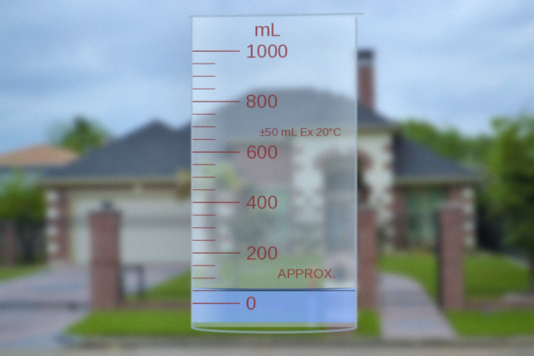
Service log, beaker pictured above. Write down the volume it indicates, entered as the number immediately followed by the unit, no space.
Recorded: 50mL
